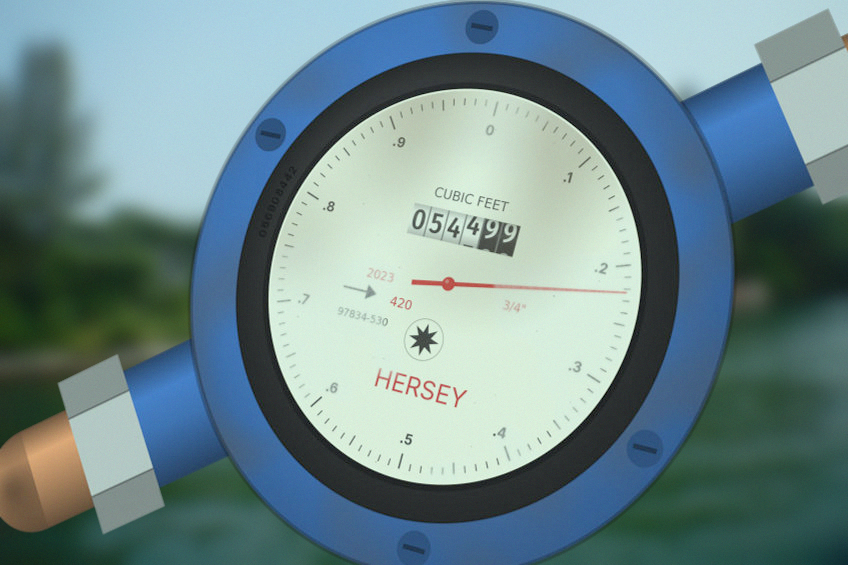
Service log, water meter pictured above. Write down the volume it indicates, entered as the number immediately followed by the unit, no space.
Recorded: 54499.22ft³
